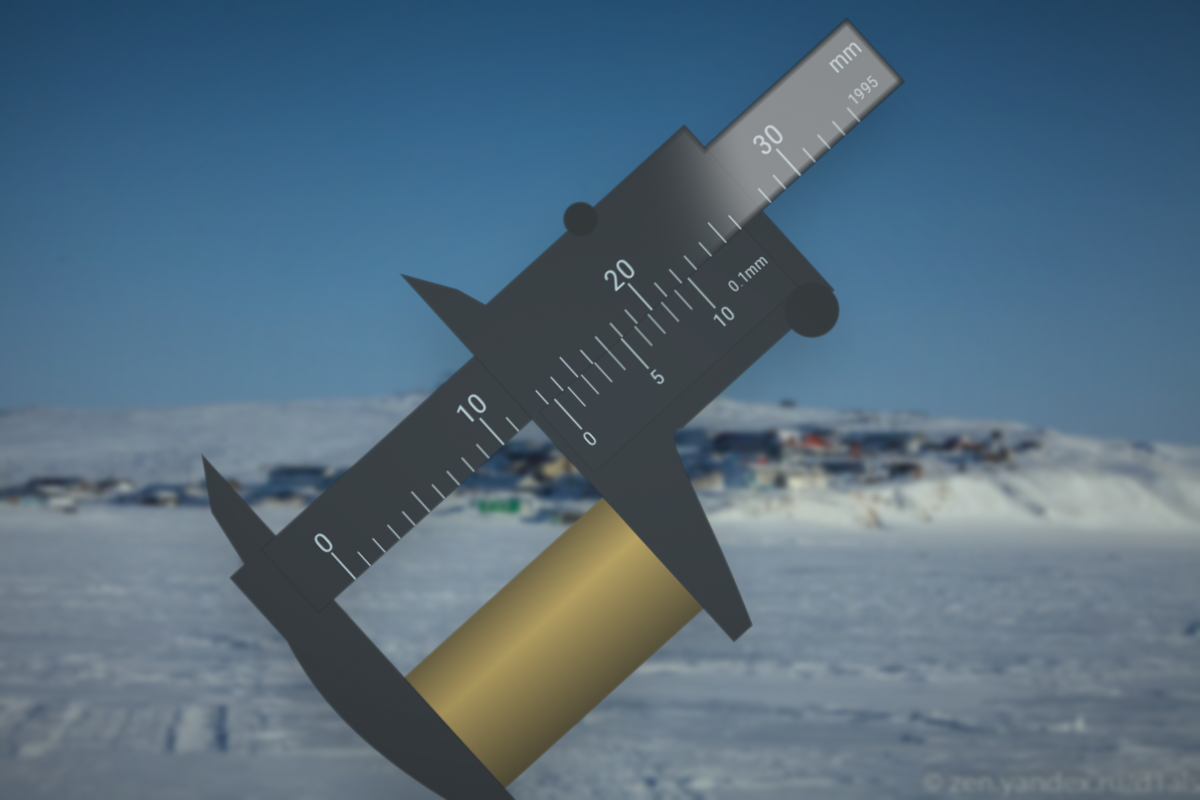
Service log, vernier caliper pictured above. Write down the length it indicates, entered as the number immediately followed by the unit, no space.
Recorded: 13.4mm
